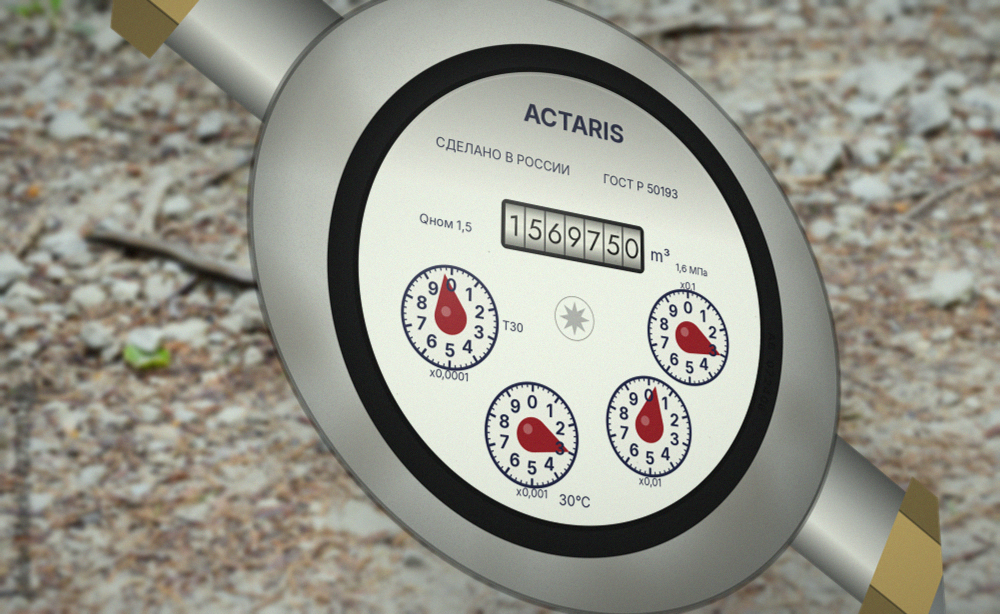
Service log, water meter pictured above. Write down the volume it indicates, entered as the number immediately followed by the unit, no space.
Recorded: 1569750.3029m³
